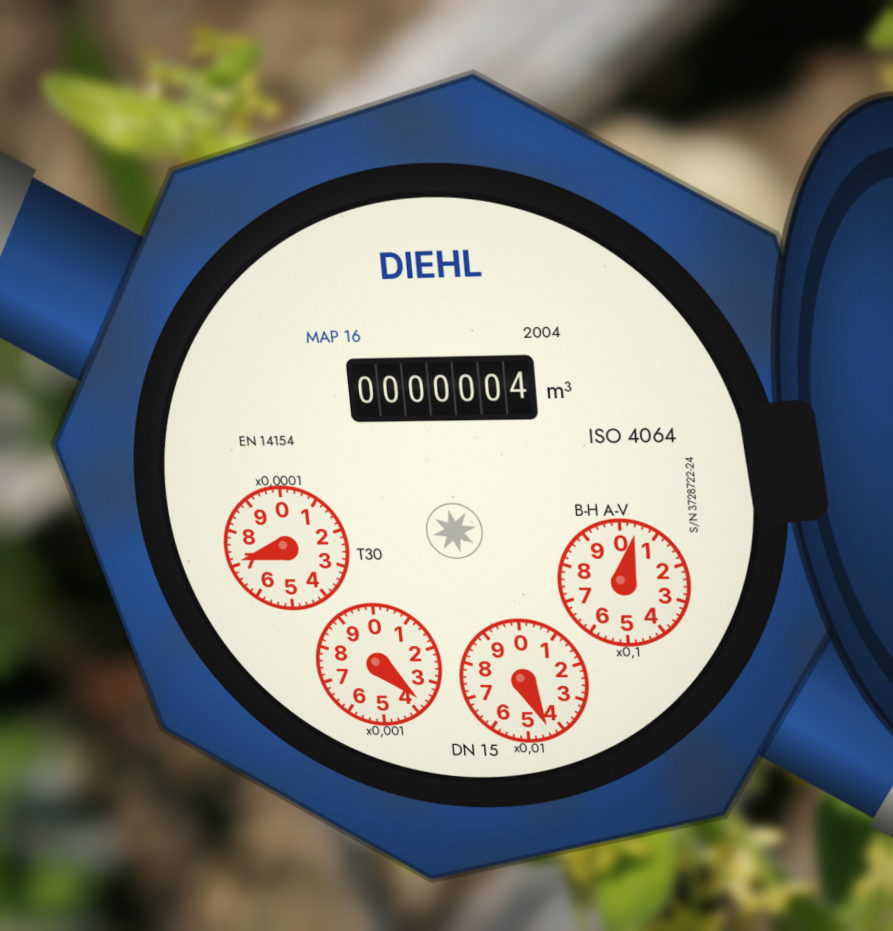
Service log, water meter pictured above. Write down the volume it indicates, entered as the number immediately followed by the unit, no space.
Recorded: 4.0437m³
